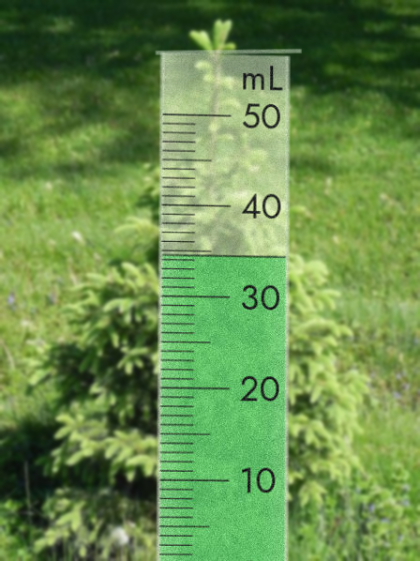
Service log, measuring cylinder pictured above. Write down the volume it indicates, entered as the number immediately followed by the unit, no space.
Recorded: 34.5mL
